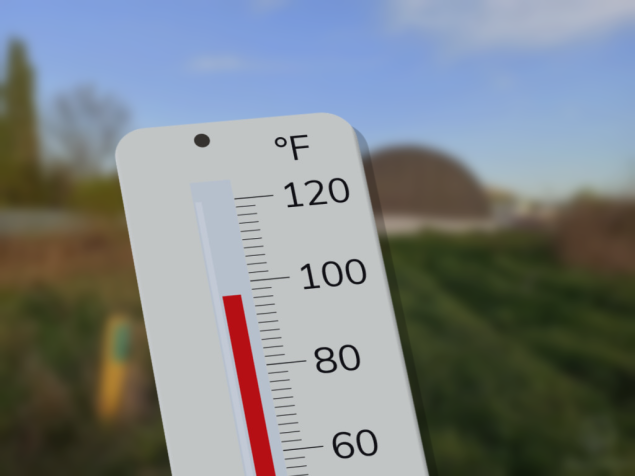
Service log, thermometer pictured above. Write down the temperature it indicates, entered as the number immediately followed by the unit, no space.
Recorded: 97°F
